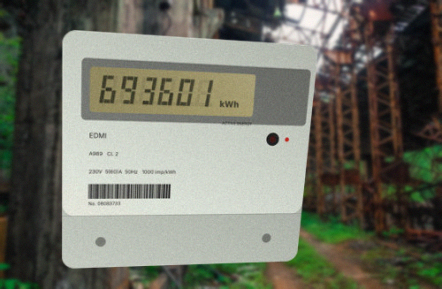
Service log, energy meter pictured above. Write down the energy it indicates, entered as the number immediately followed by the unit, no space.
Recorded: 693601kWh
